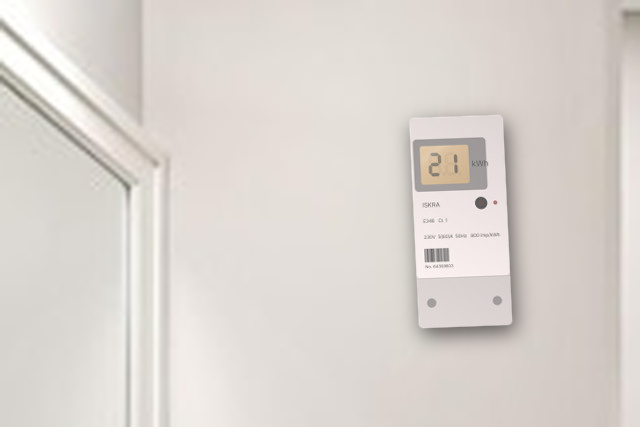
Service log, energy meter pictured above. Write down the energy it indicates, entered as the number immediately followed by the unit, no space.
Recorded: 21kWh
